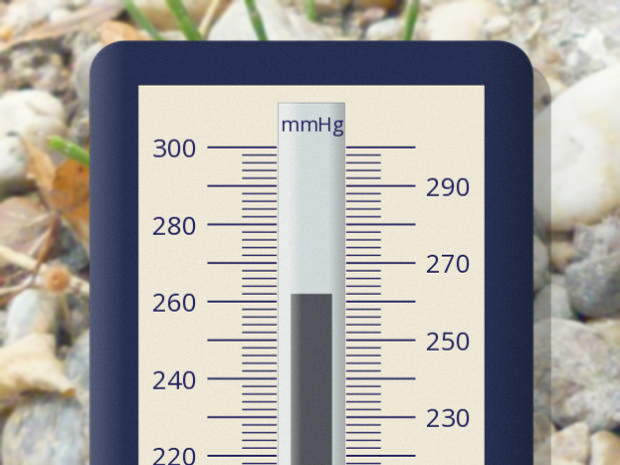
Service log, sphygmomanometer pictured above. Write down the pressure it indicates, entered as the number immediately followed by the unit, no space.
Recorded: 262mmHg
